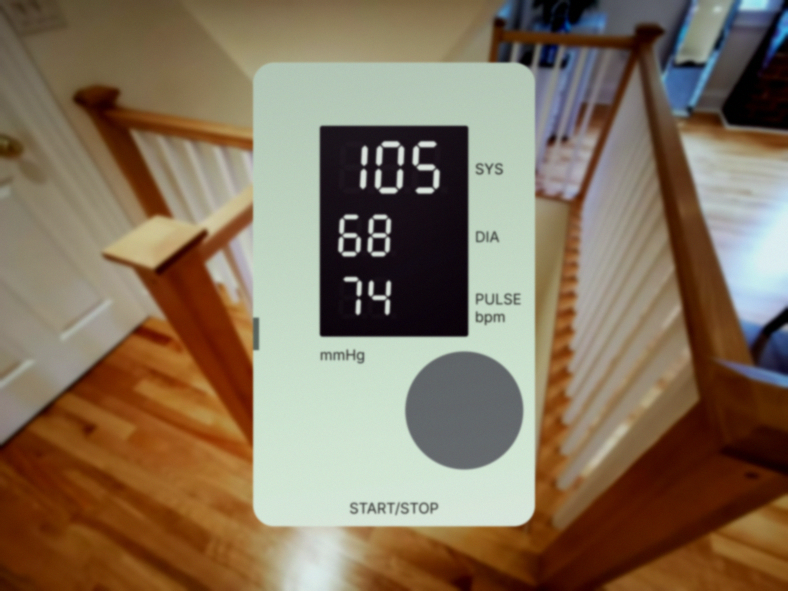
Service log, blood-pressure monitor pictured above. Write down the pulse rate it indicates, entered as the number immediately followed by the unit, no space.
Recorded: 74bpm
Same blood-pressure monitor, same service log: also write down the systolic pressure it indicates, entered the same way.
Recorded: 105mmHg
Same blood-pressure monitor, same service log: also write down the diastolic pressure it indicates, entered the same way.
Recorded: 68mmHg
